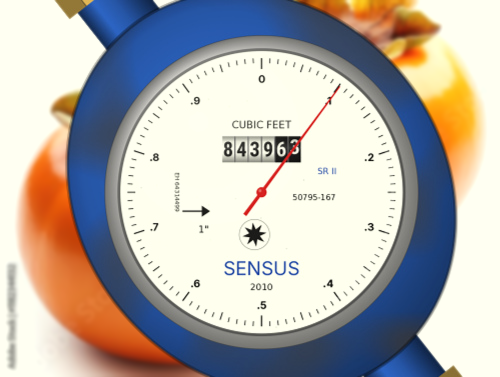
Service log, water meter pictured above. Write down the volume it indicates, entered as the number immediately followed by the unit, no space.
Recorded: 843963.10ft³
